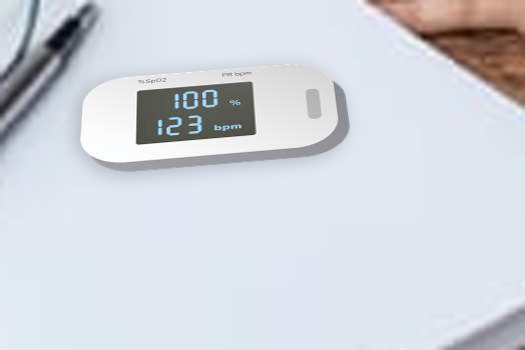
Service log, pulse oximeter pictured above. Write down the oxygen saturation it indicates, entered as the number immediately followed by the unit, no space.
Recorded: 100%
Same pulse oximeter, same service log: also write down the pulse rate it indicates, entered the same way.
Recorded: 123bpm
